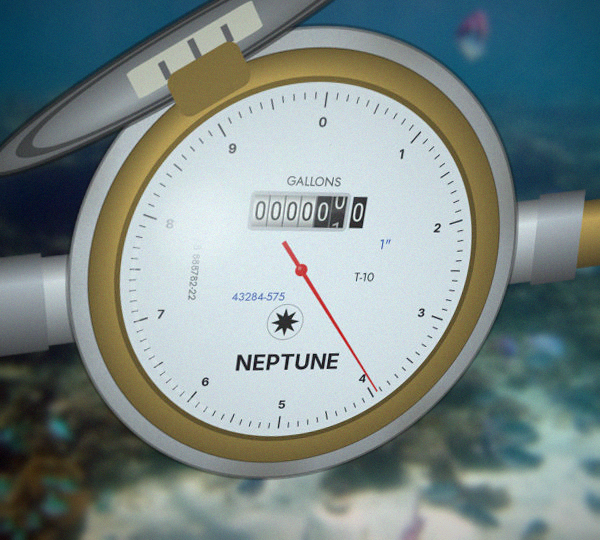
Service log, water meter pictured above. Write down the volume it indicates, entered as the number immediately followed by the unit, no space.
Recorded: 3.9gal
